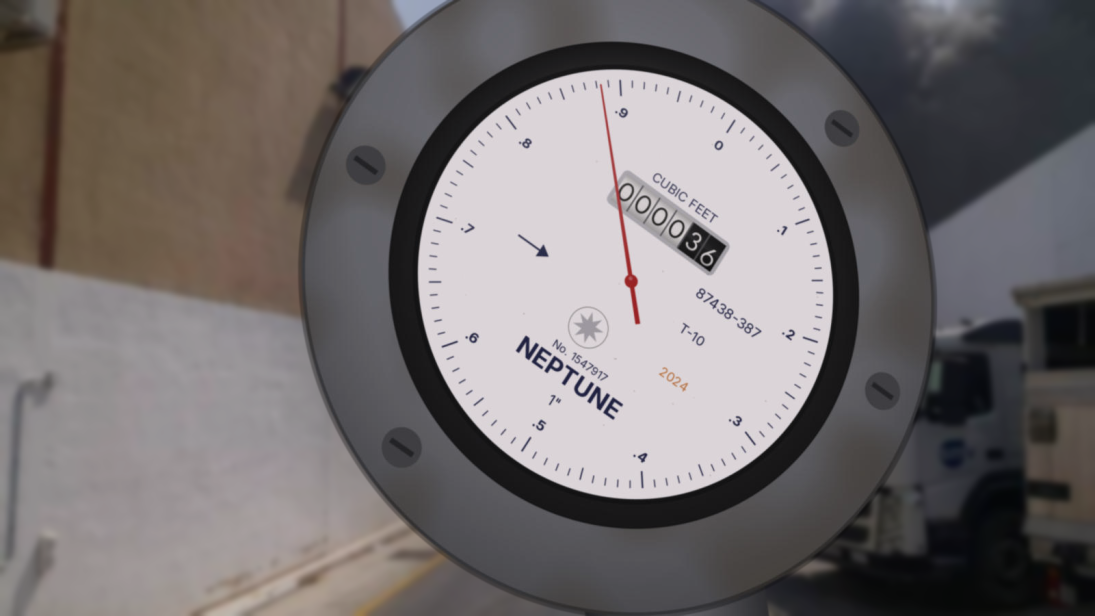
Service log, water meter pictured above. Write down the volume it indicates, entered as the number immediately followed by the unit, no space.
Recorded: 35.88ft³
